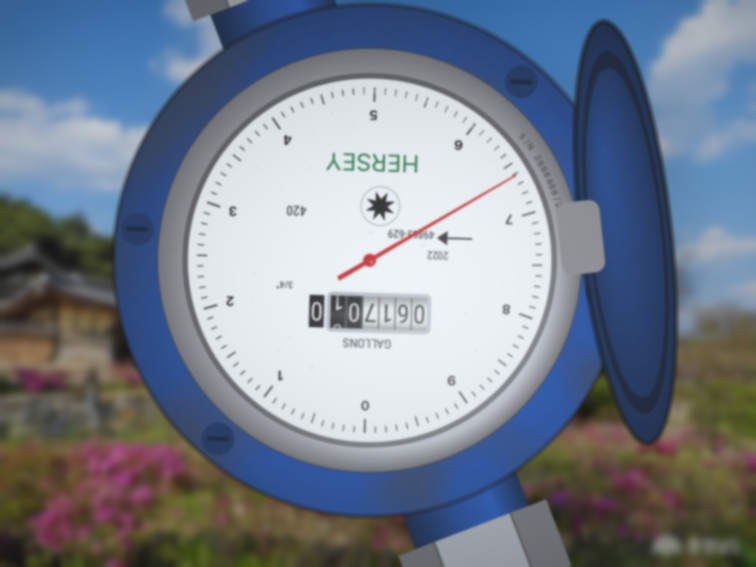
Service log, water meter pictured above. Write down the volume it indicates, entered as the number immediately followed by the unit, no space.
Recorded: 617006.6gal
